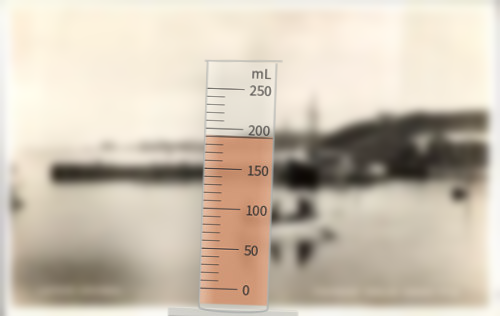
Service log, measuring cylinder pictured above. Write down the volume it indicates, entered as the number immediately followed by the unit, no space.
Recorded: 190mL
